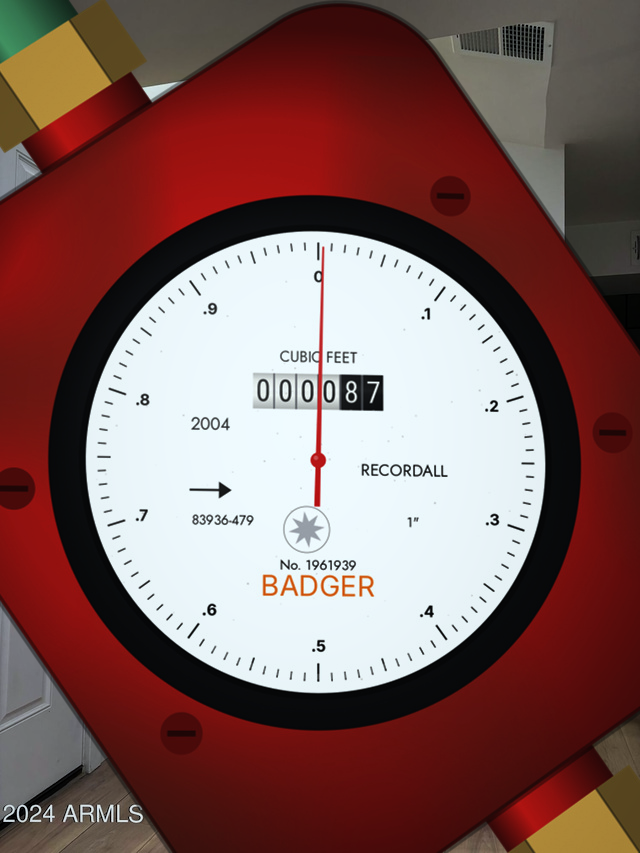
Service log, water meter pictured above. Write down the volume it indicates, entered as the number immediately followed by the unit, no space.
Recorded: 87.00ft³
